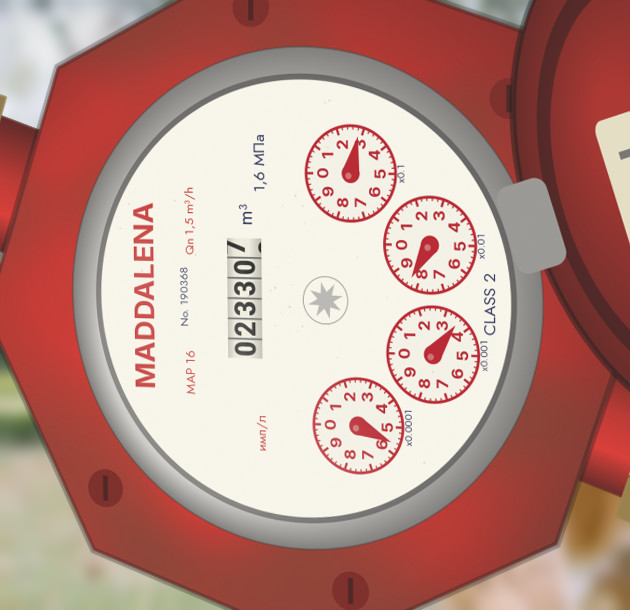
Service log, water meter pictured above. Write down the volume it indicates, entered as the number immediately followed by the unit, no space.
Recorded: 23307.2835m³
